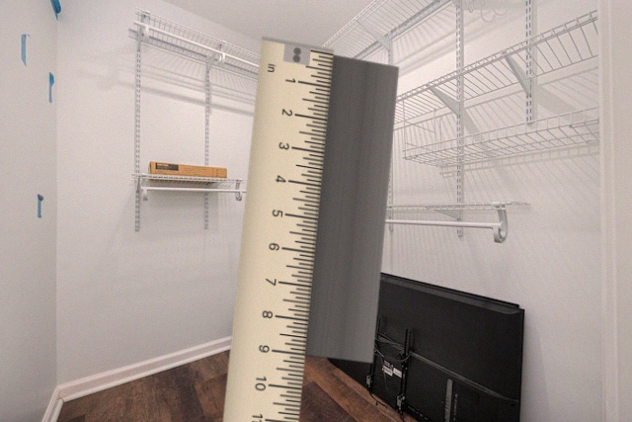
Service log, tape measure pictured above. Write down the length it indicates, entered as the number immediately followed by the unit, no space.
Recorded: 9in
